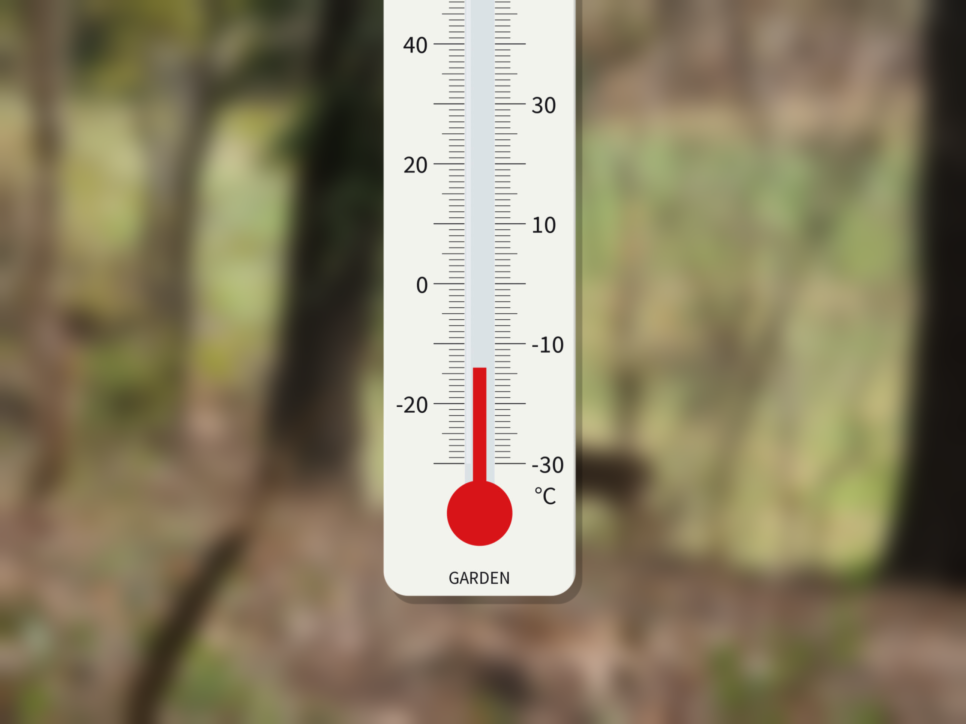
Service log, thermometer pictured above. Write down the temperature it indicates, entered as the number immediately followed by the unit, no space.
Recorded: -14°C
